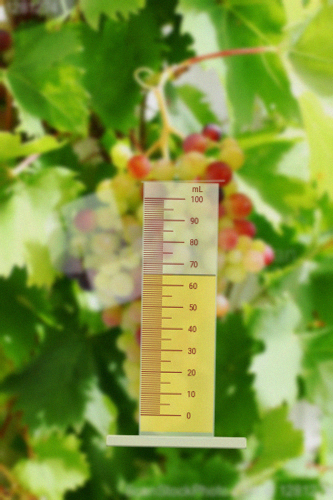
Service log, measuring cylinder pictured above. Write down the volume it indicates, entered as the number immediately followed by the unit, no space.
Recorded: 65mL
